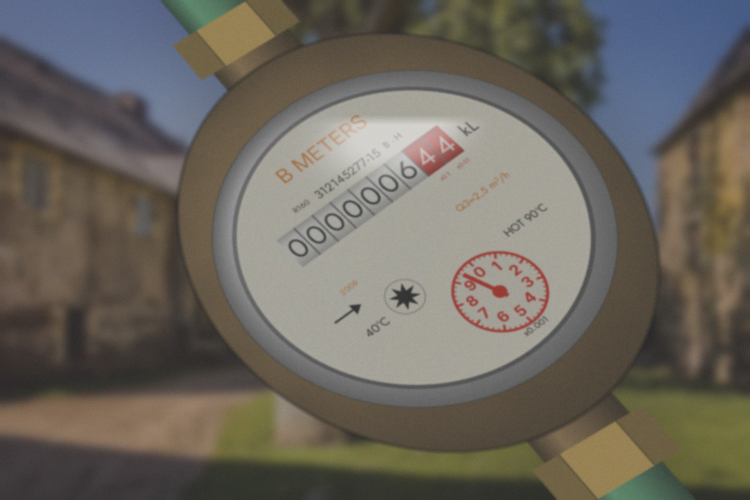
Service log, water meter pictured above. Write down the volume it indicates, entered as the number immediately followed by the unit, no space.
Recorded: 6.439kL
